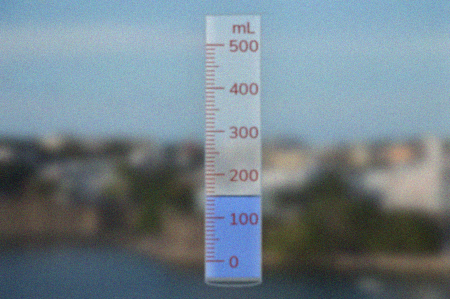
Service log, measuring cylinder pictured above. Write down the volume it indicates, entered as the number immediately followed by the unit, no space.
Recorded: 150mL
